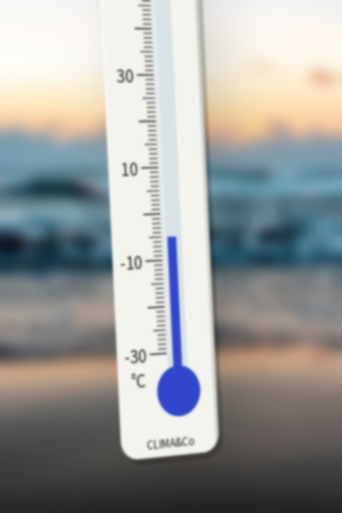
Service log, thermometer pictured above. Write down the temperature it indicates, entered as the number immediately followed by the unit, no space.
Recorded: -5°C
